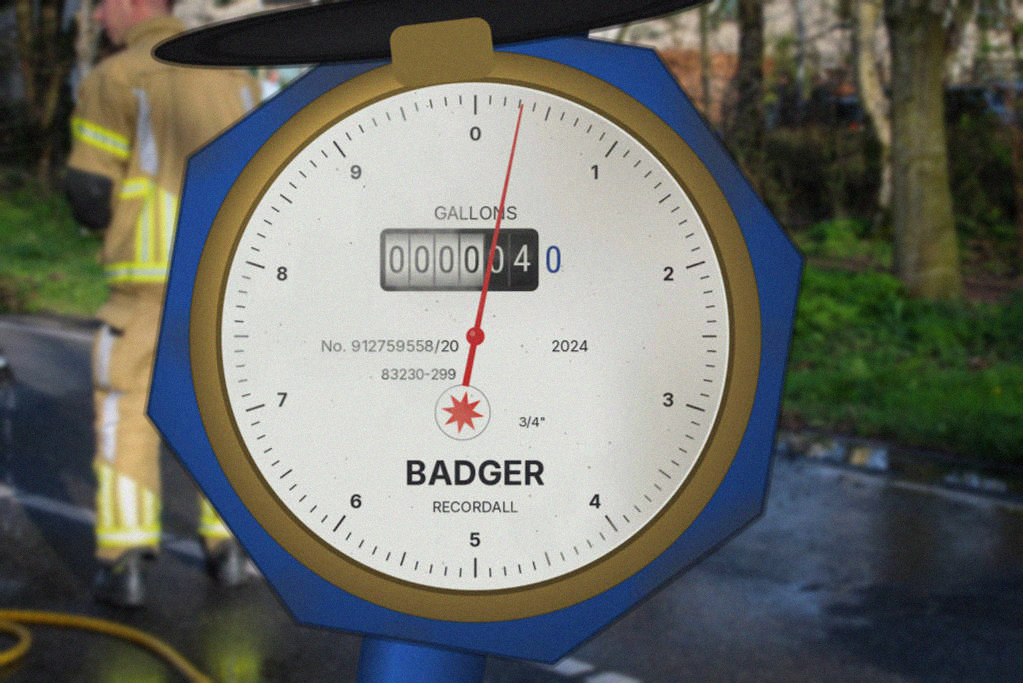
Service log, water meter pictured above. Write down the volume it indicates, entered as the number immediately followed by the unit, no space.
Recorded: 40.3gal
